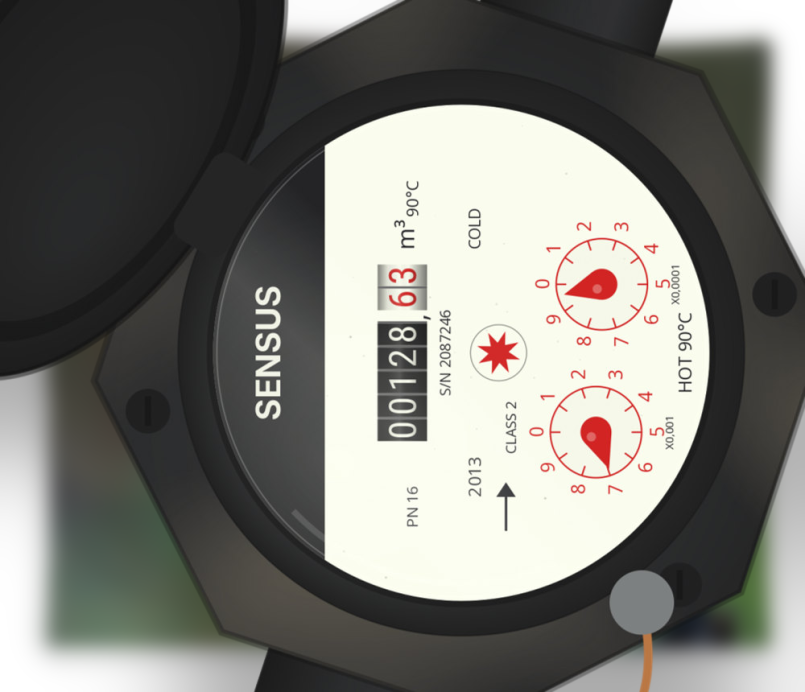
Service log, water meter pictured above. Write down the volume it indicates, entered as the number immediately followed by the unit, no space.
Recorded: 128.6369m³
